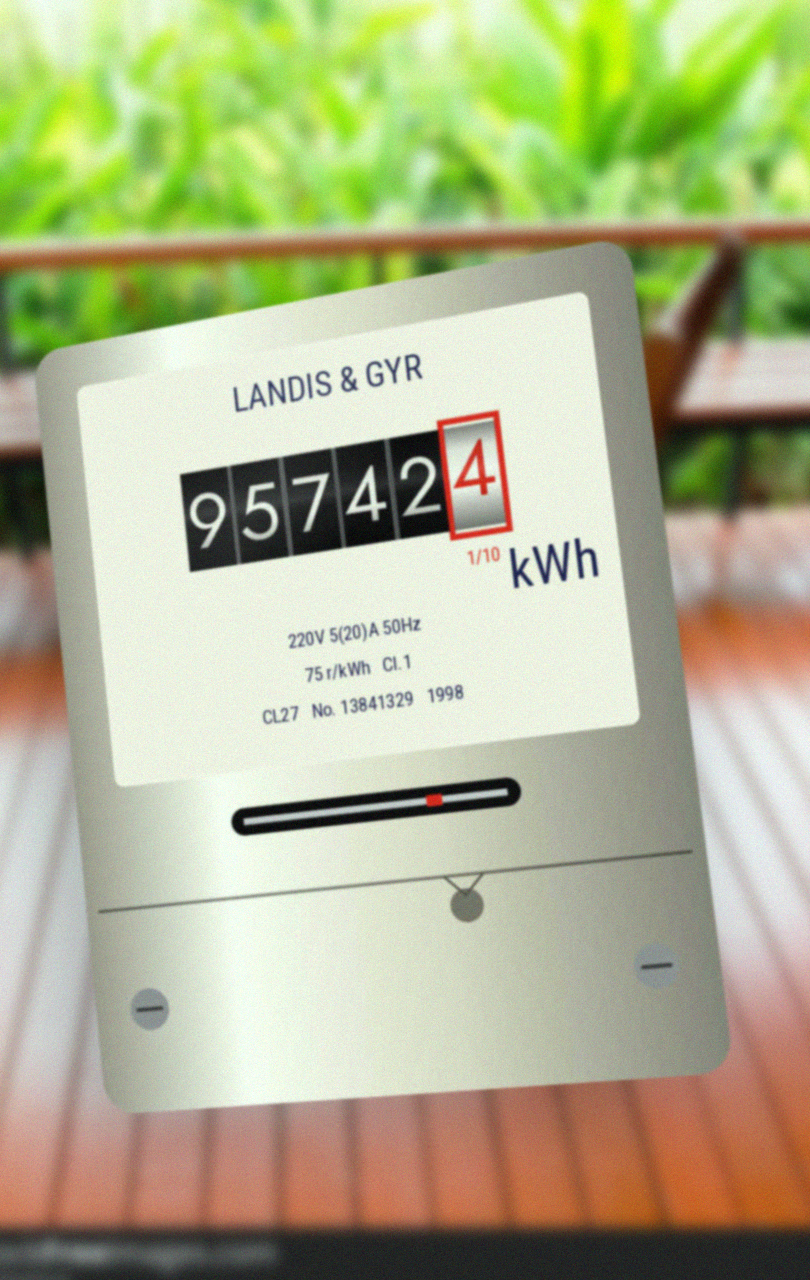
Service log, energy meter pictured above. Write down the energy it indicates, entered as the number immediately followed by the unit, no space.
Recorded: 95742.4kWh
